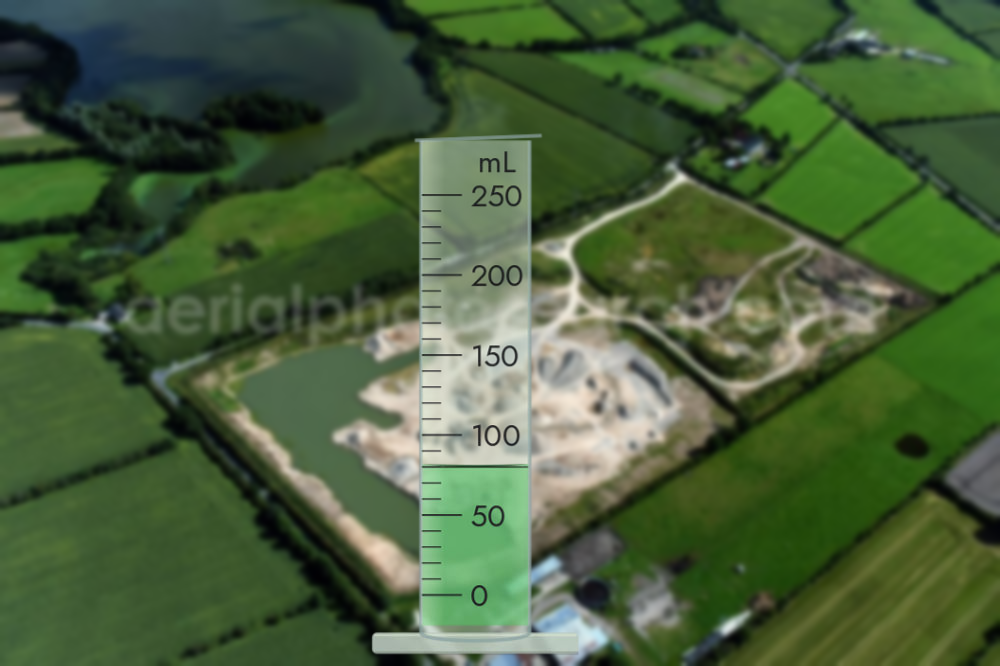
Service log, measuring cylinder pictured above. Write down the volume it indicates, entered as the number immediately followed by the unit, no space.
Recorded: 80mL
